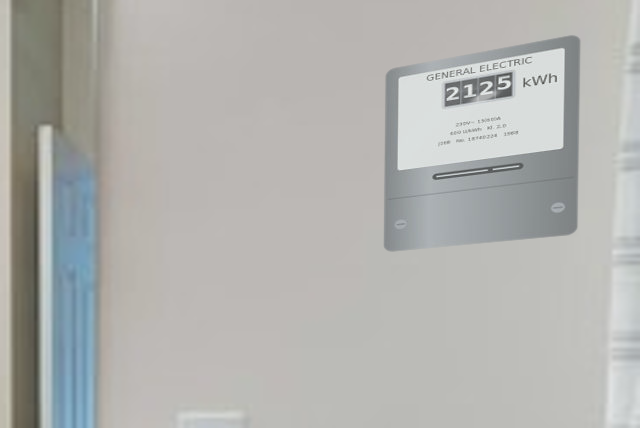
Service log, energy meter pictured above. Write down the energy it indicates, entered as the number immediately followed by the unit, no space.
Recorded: 2125kWh
